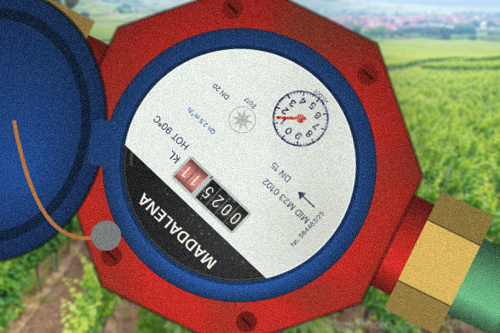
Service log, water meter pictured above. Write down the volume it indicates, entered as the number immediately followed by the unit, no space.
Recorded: 25.111kL
